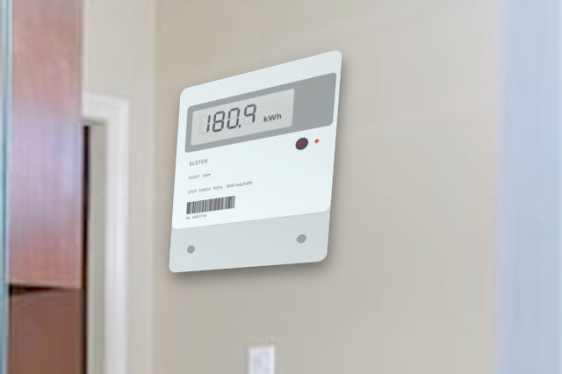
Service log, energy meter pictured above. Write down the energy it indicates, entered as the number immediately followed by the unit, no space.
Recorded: 180.9kWh
